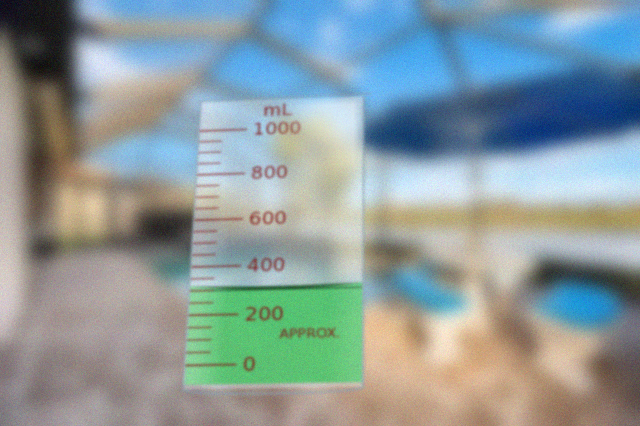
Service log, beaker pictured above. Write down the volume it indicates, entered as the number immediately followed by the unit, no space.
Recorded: 300mL
